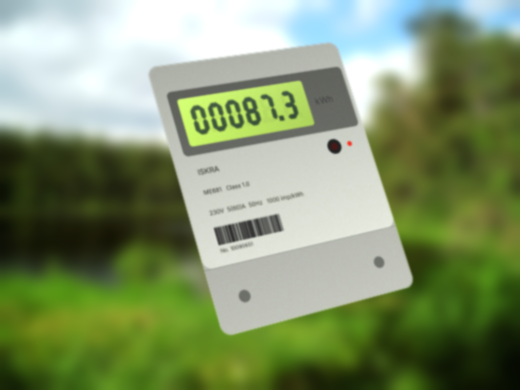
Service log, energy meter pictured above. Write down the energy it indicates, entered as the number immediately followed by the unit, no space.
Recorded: 87.3kWh
